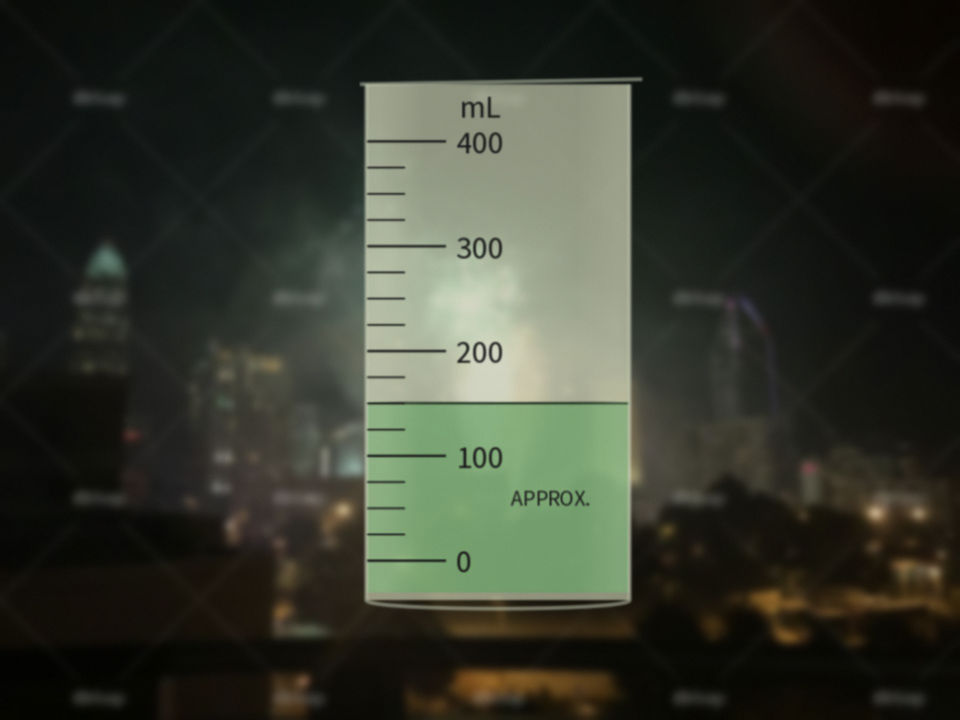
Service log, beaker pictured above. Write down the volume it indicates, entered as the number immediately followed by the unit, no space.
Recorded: 150mL
